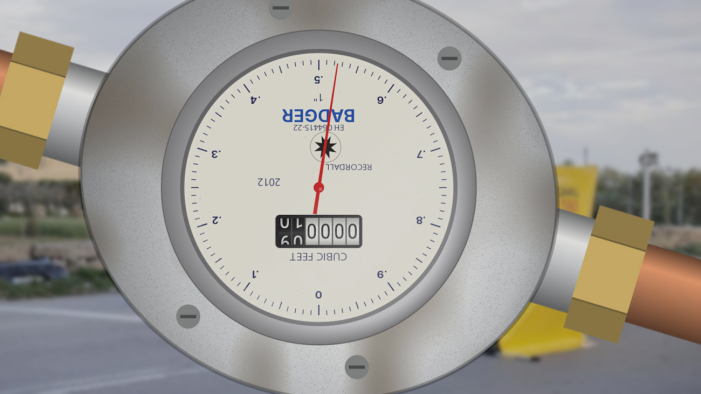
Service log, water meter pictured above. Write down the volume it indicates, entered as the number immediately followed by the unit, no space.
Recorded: 9.52ft³
